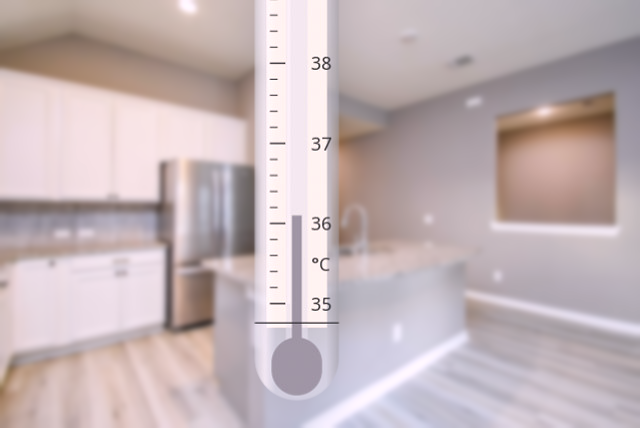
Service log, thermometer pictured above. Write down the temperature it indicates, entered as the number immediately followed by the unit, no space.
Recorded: 36.1°C
